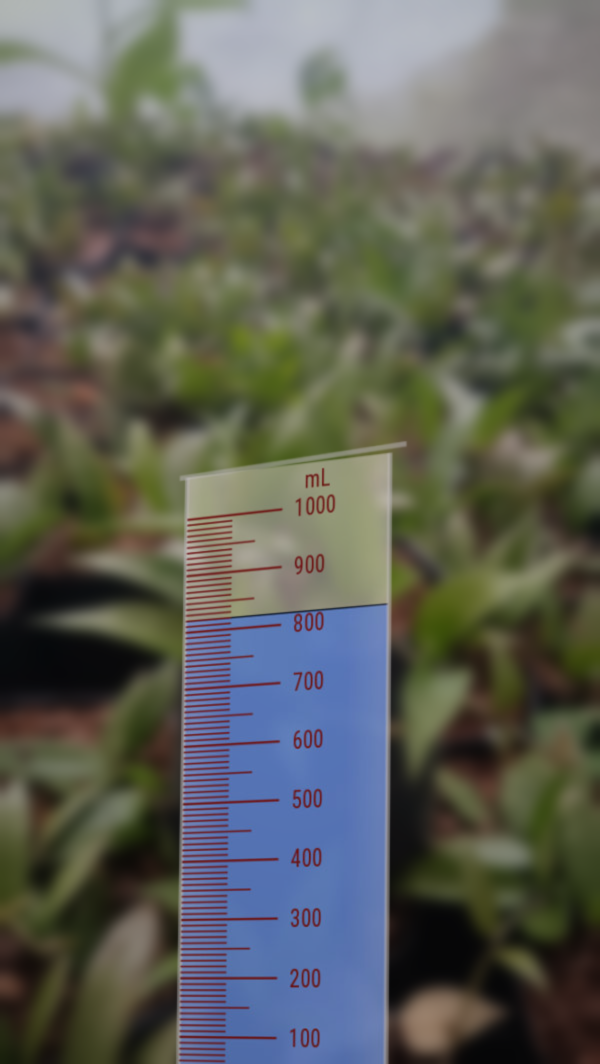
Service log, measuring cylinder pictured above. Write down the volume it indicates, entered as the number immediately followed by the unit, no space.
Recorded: 820mL
